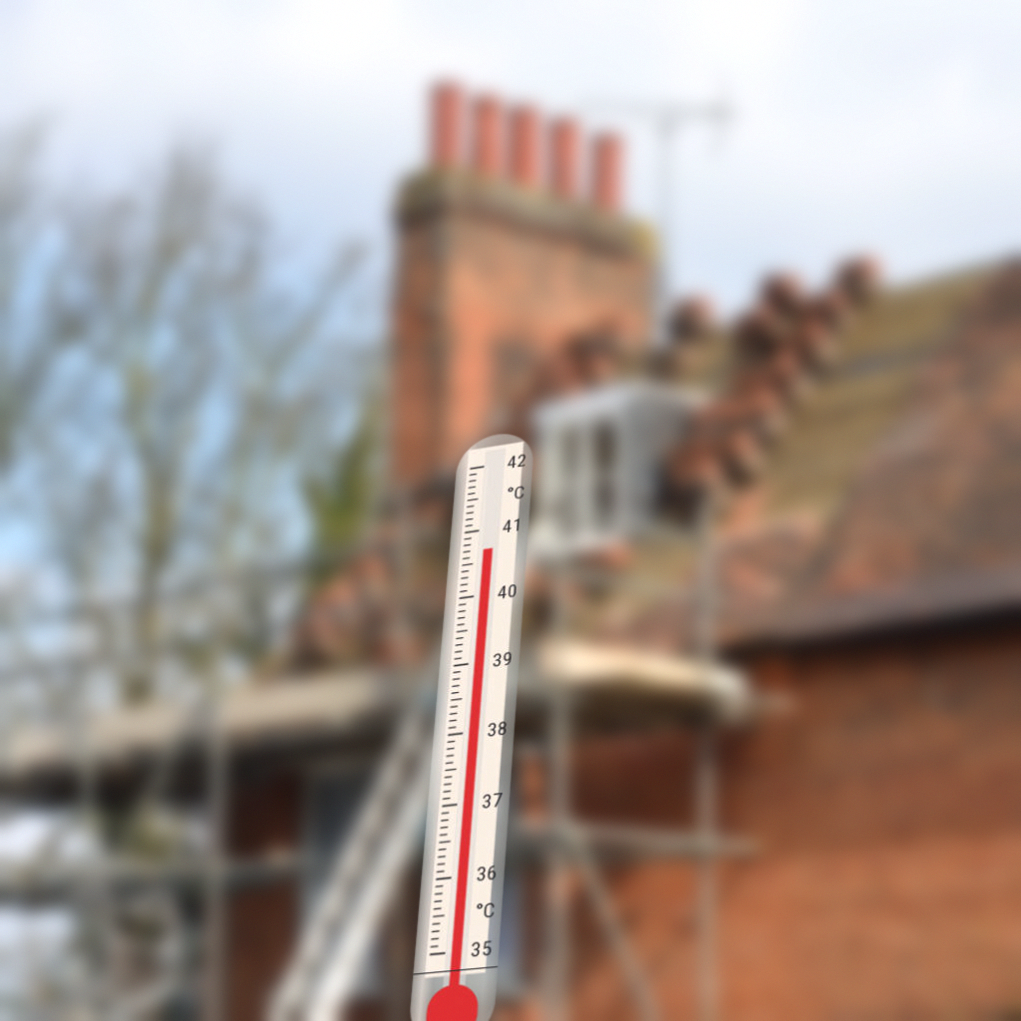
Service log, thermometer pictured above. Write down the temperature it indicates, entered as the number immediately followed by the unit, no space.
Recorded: 40.7°C
